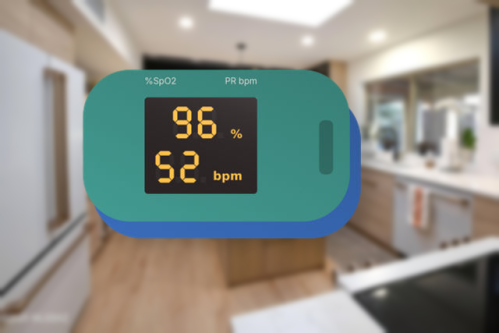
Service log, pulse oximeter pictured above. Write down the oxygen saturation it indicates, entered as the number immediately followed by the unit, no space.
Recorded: 96%
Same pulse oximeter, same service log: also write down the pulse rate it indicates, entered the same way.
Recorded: 52bpm
